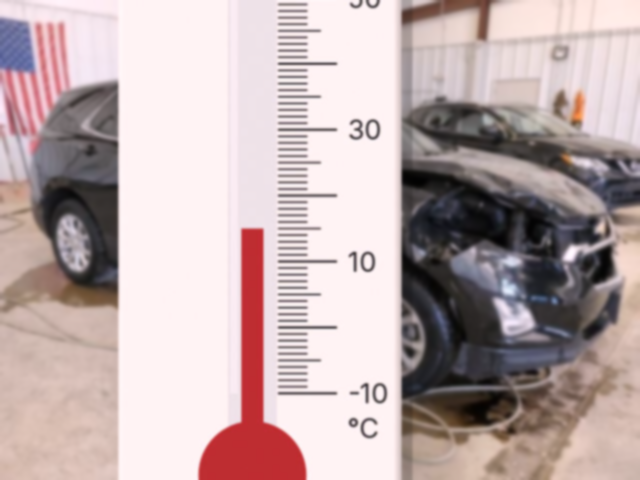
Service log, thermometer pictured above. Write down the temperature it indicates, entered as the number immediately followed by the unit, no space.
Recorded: 15°C
